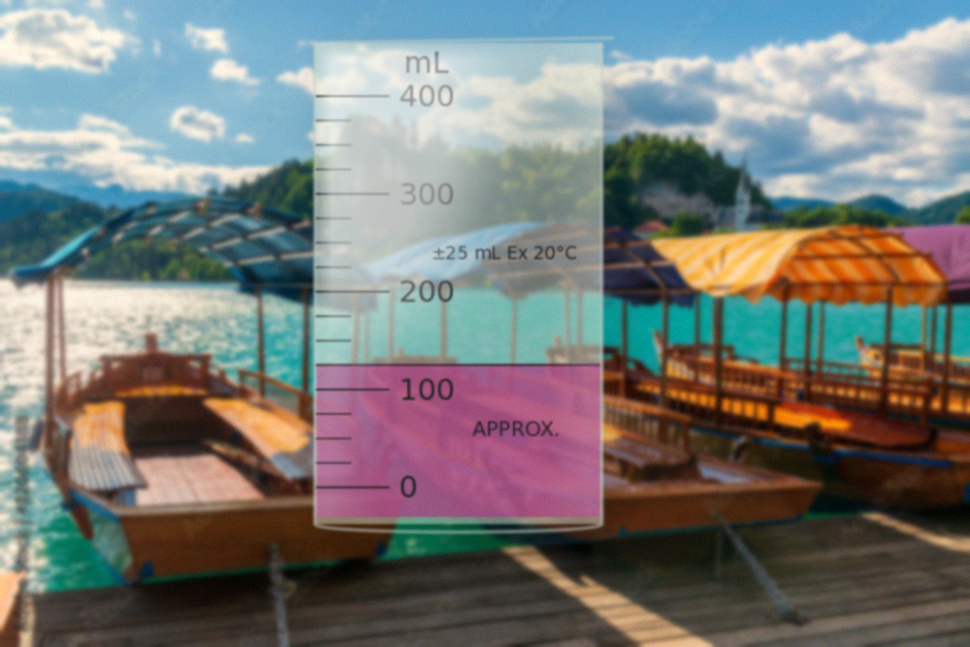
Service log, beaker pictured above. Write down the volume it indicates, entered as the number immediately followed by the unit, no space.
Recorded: 125mL
